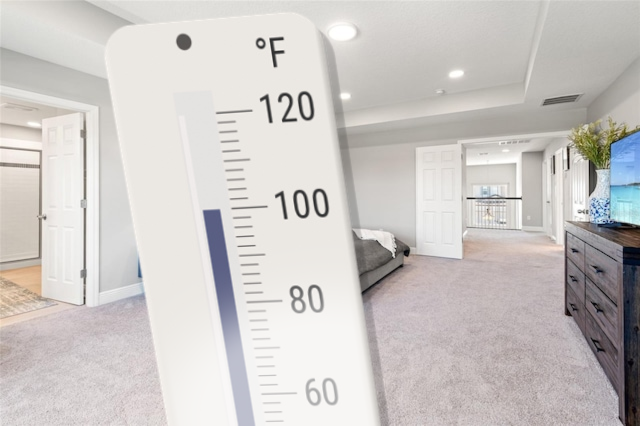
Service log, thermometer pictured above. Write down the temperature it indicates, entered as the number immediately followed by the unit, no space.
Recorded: 100°F
